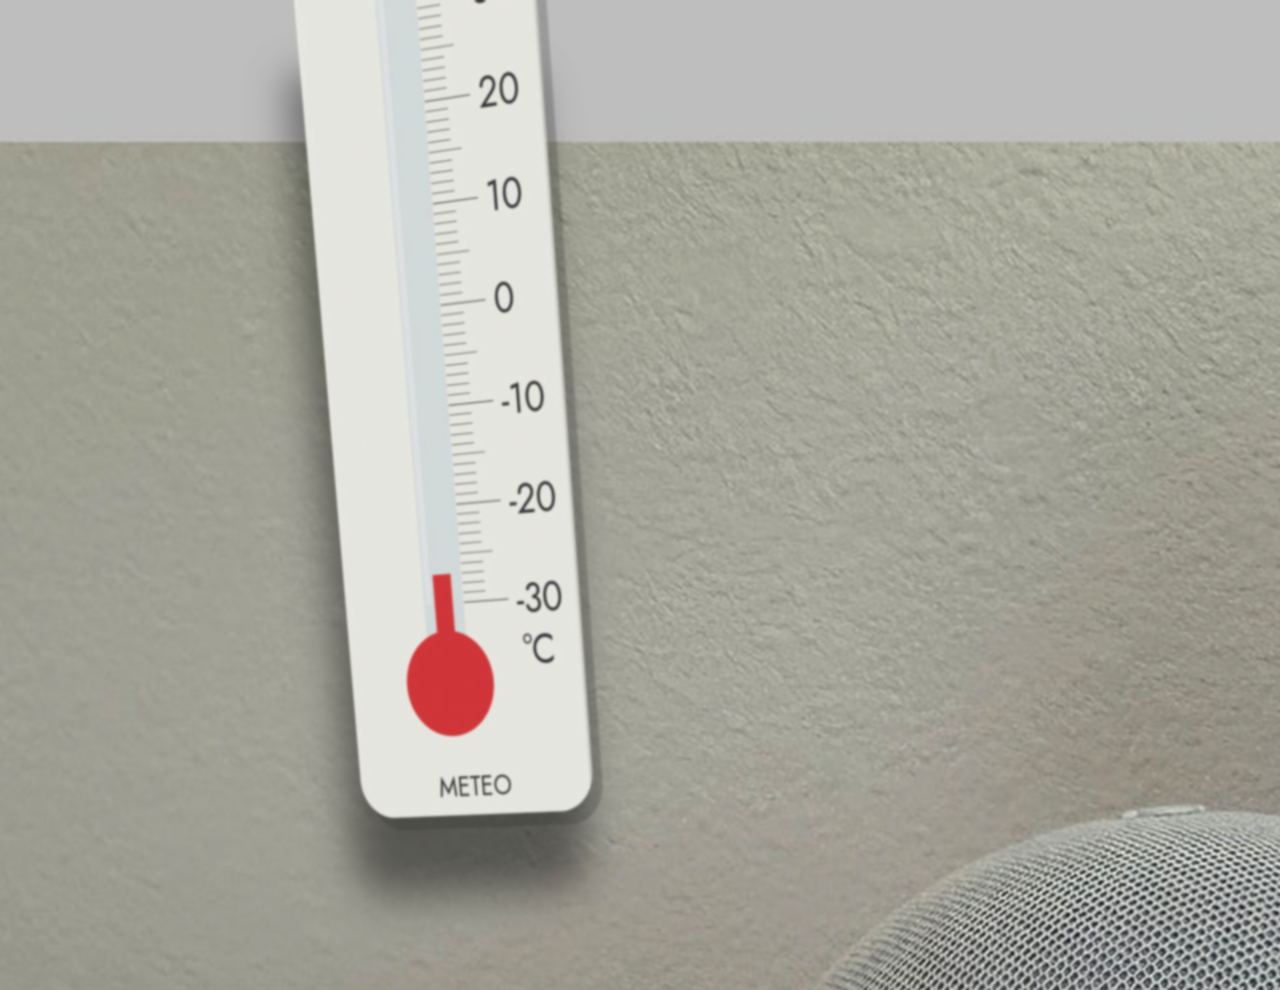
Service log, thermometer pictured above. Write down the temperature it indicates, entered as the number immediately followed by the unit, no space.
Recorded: -27°C
